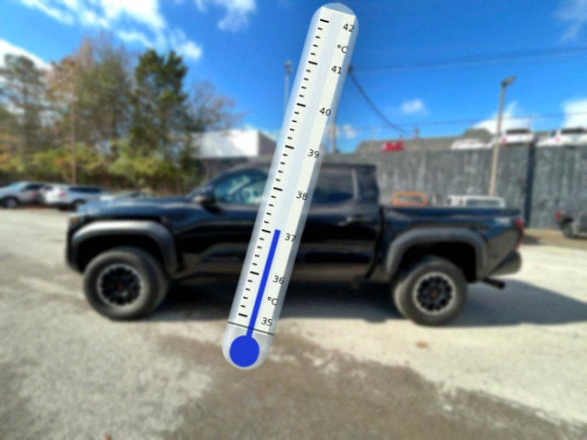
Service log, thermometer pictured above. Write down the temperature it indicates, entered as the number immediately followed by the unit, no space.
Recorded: 37.1°C
